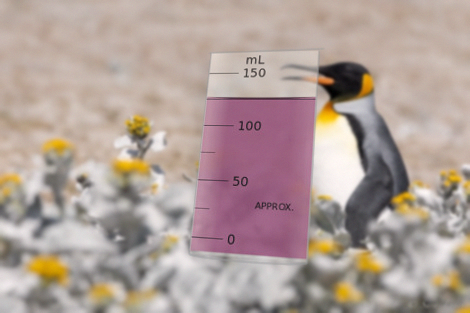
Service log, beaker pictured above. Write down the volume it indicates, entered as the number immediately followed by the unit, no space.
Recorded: 125mL
